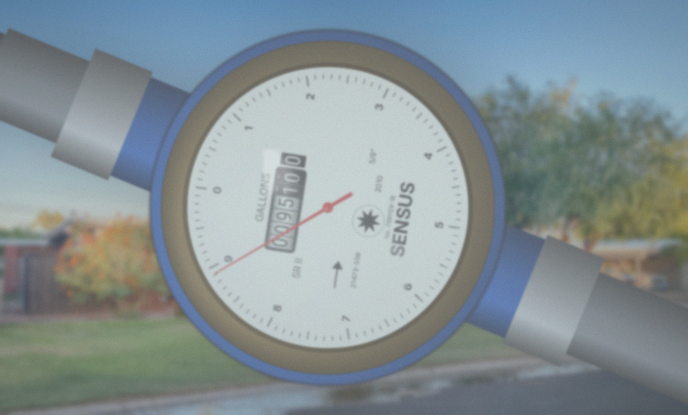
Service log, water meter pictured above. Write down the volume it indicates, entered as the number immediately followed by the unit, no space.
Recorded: 95098.9gal
